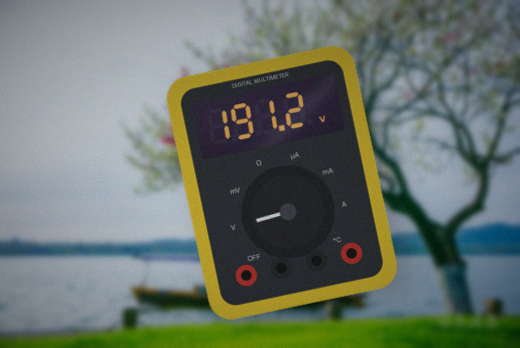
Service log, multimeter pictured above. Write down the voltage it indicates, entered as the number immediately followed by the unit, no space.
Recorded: 191.2V
